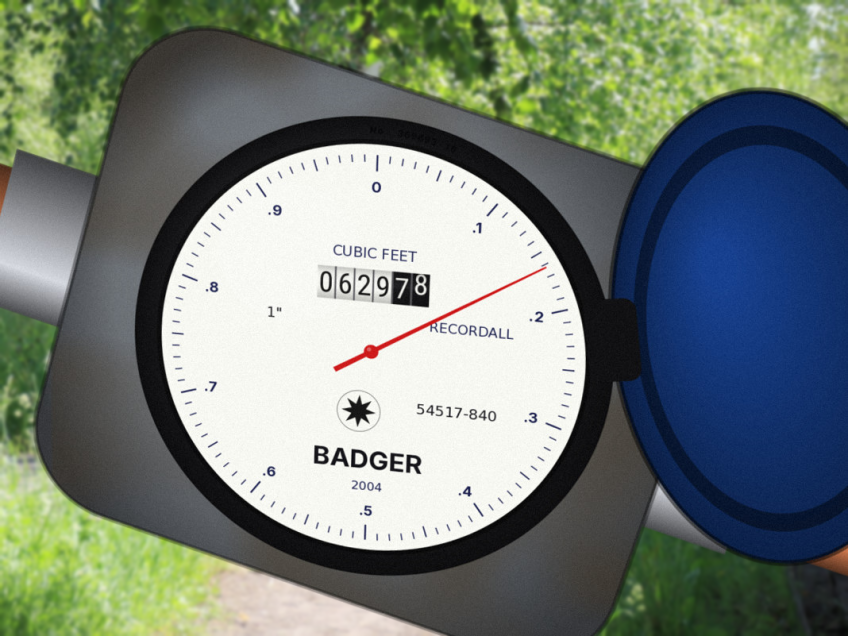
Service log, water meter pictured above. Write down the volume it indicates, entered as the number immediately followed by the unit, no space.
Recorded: 62978.16ft³
